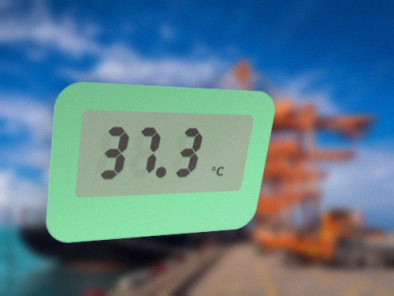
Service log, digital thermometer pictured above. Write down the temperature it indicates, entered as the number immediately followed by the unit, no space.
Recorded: 37.3°C
